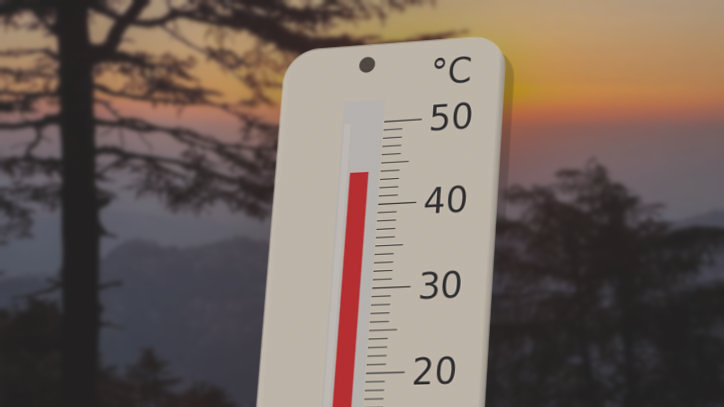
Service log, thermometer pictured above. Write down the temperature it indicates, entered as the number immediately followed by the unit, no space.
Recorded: 44°C
